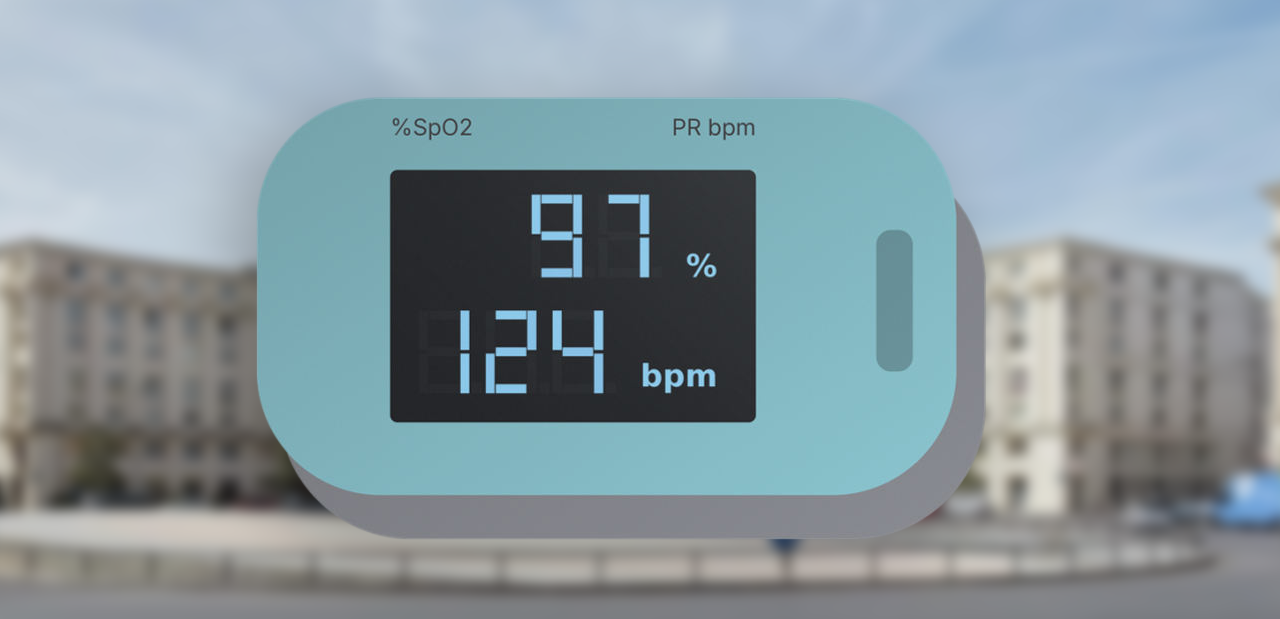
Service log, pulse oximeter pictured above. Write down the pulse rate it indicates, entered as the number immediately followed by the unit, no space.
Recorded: 124bpm
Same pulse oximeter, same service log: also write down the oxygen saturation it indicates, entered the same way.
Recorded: 97%
